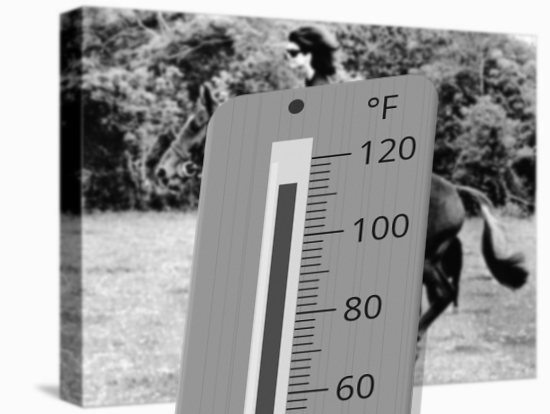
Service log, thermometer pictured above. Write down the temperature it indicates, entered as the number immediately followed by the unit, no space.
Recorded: 114°F
